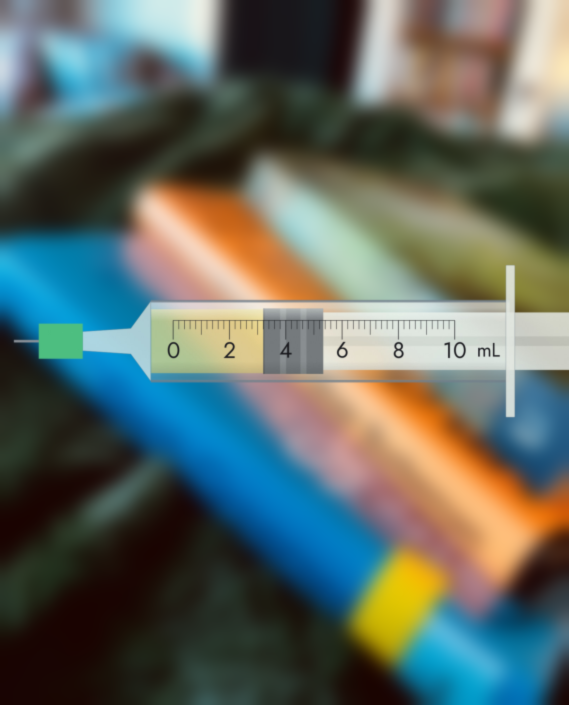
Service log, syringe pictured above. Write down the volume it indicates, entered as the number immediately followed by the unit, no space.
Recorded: 3.2mL
